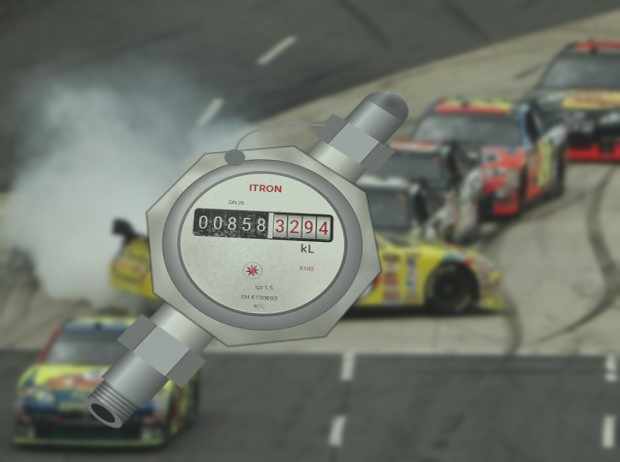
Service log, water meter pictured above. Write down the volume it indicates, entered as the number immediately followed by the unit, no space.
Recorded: 858.3294kL
